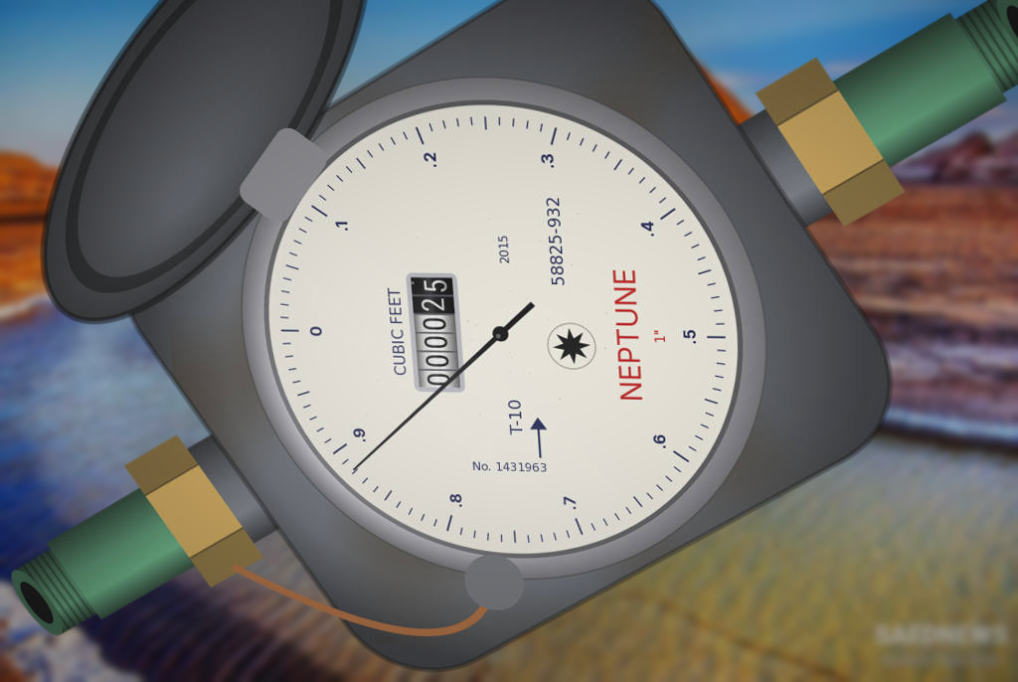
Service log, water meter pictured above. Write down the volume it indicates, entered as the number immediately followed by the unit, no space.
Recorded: 24.88ft³
